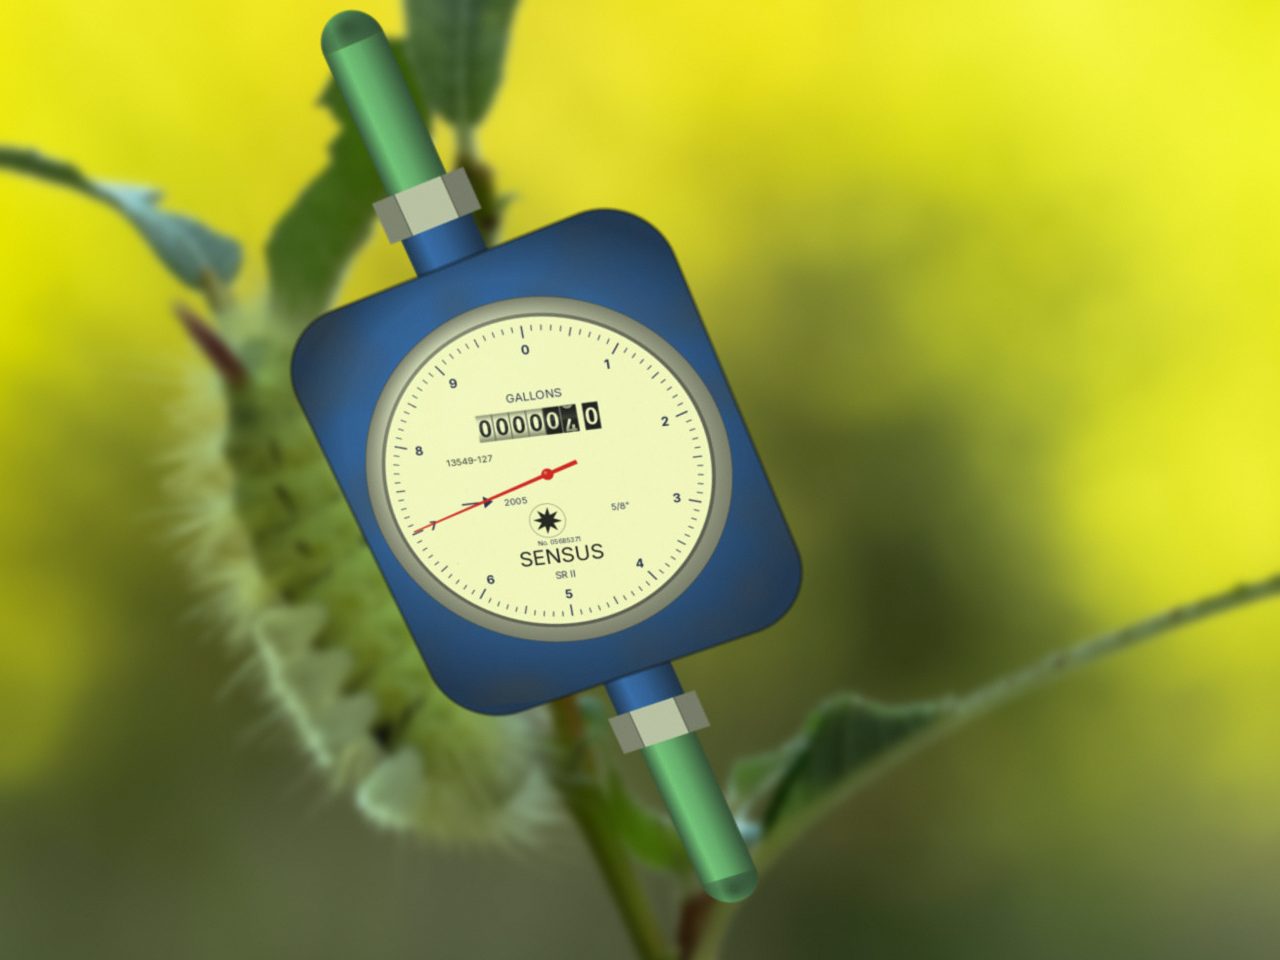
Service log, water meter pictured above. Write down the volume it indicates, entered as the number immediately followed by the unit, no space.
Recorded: 37.0gal
